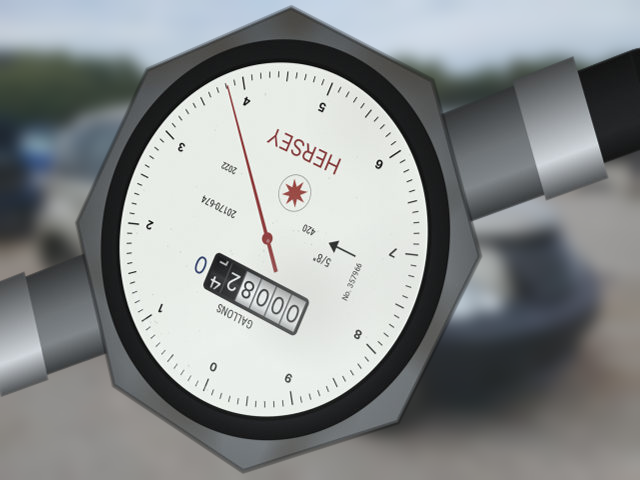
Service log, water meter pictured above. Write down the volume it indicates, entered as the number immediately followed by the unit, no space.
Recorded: 8243.8gal
